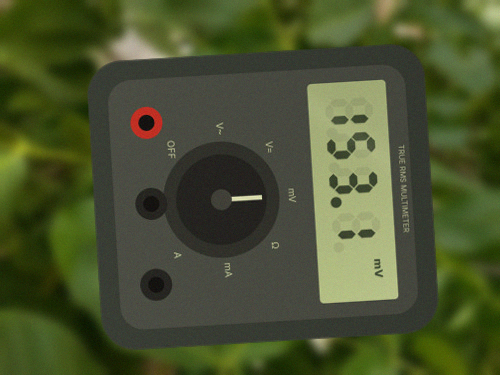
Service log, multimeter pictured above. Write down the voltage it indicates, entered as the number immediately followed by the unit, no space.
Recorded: 153.1mV
